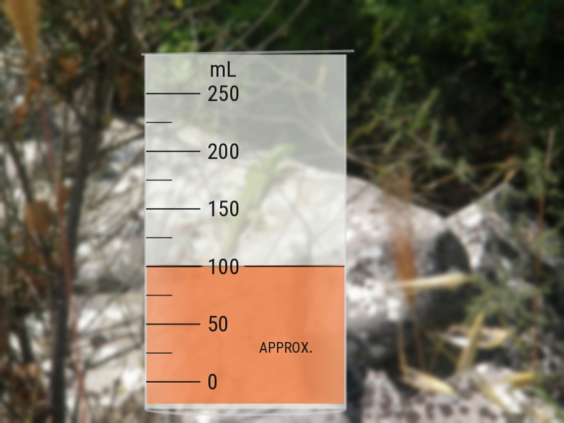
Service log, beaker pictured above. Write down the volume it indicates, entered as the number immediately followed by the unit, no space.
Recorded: 100mL
